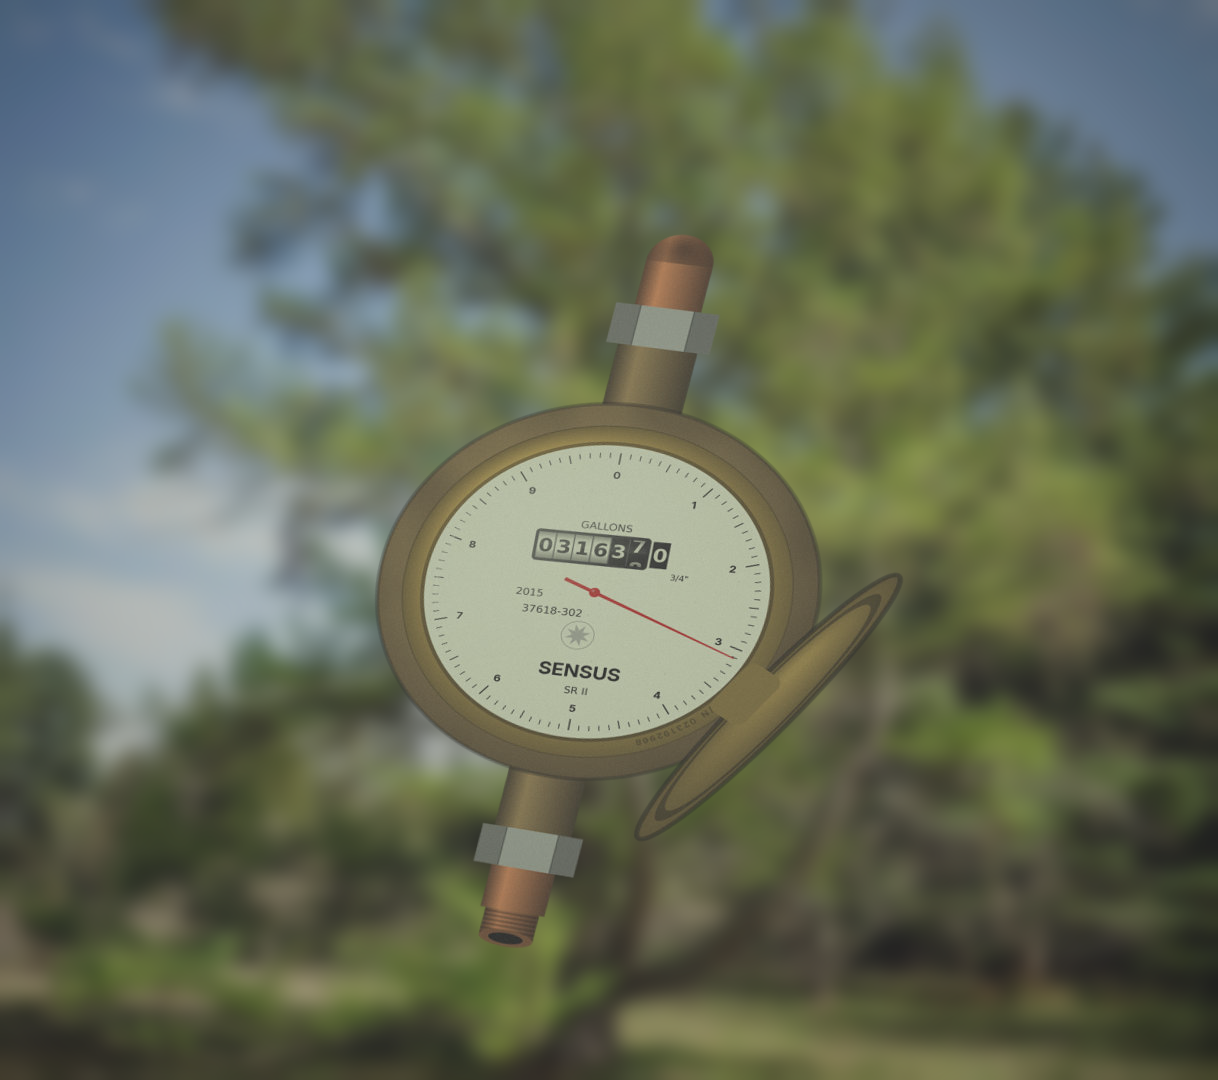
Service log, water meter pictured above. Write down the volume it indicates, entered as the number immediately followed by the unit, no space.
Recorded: 316373.1gal
